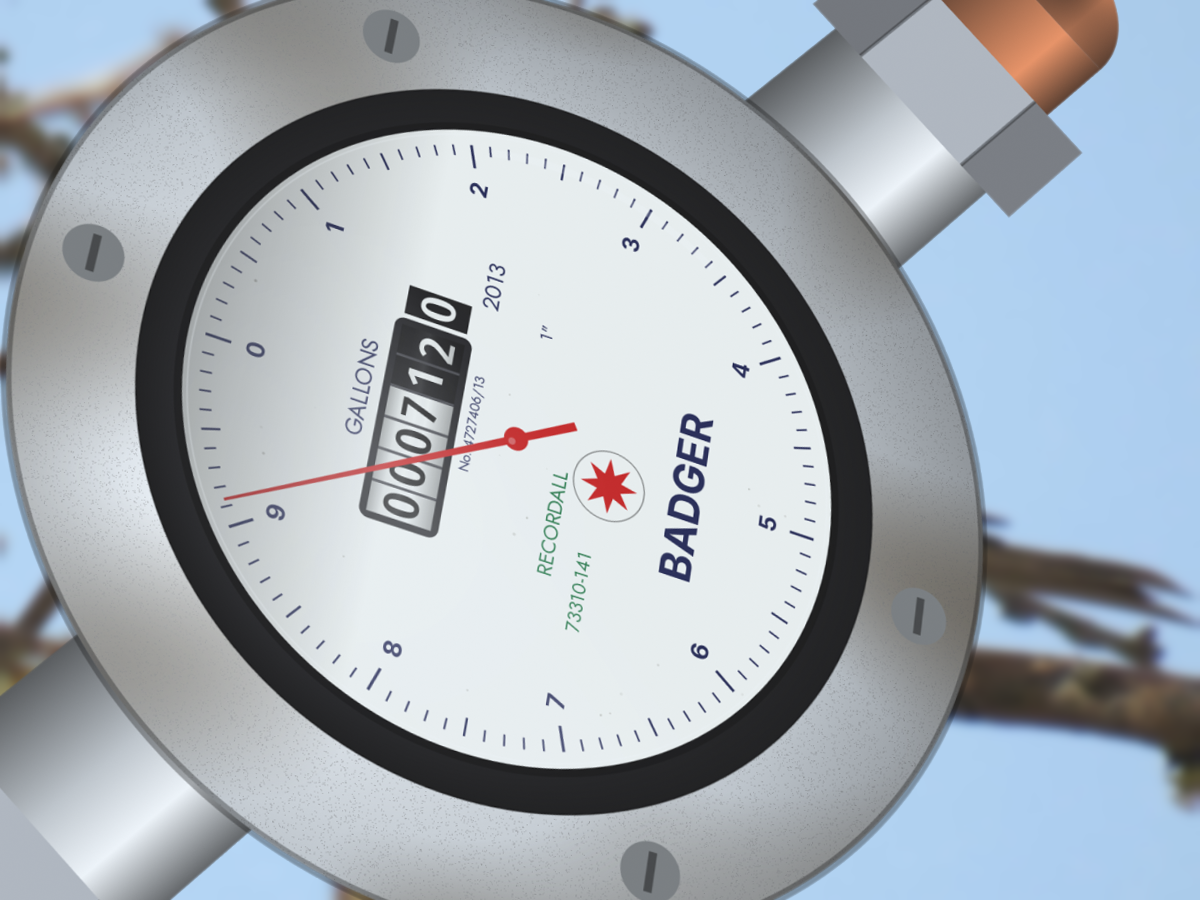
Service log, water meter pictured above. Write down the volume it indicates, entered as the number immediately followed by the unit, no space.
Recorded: 7119.1gal
